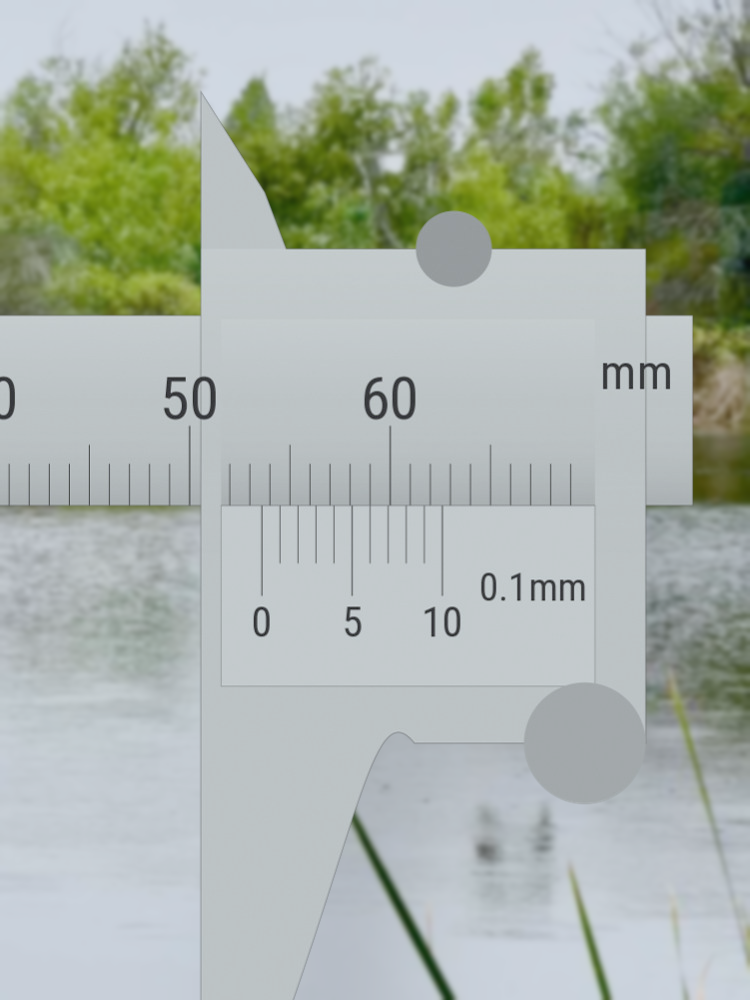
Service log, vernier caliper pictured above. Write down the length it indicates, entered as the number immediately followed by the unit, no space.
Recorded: 53.6mm
